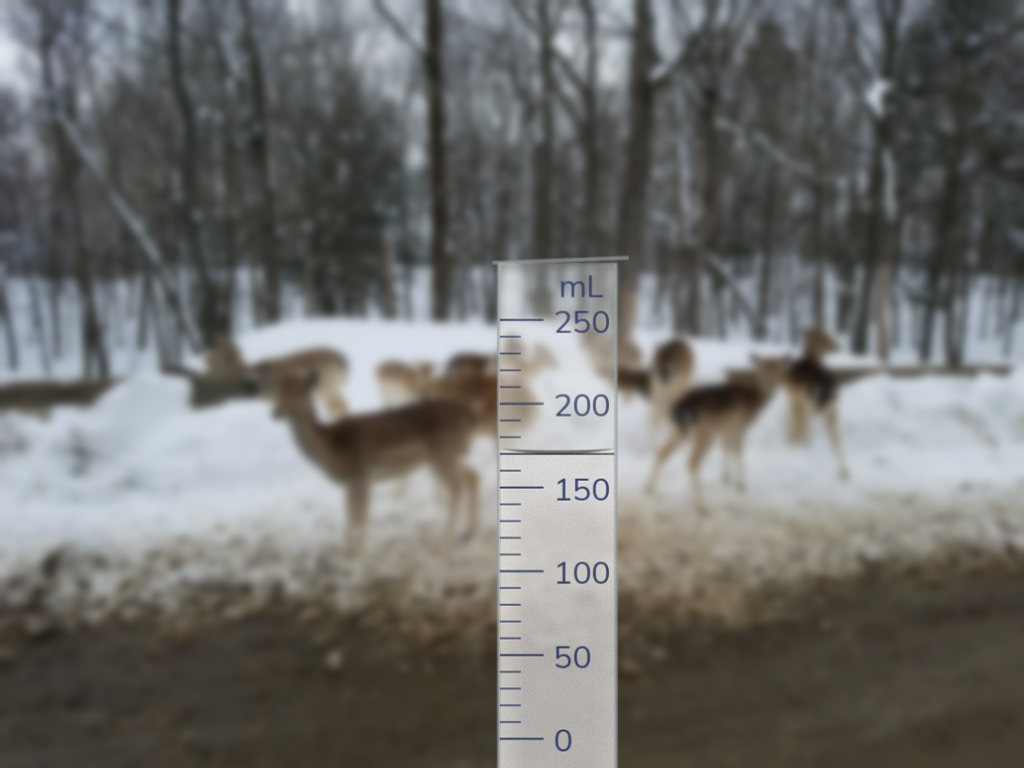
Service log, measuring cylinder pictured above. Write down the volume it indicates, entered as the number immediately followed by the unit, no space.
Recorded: 170mL
